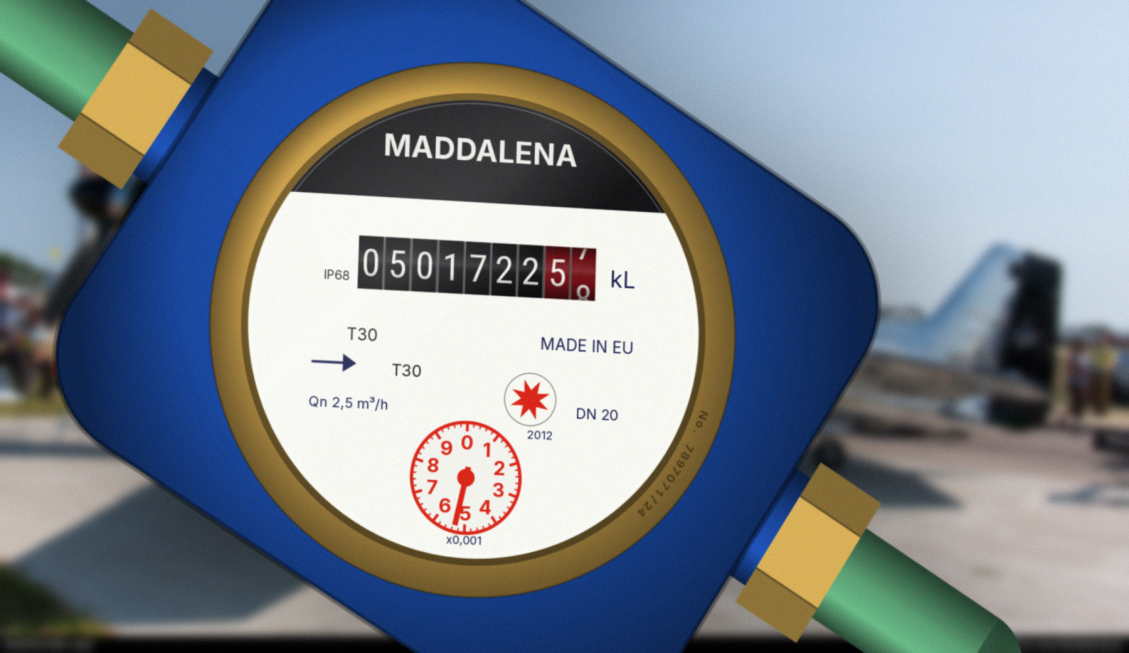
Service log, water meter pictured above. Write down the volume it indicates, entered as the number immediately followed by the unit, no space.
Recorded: 501722.575kL
